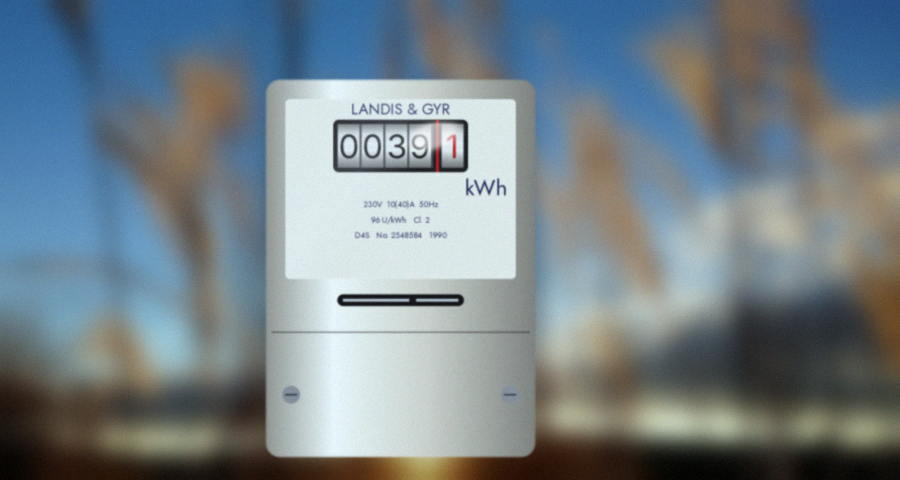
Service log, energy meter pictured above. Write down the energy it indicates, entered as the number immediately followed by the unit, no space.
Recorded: 39.1kWh
